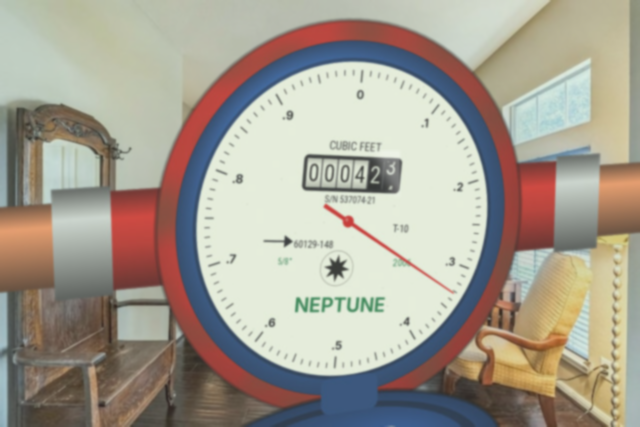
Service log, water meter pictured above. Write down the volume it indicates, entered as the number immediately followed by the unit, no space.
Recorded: 423.33ft³
